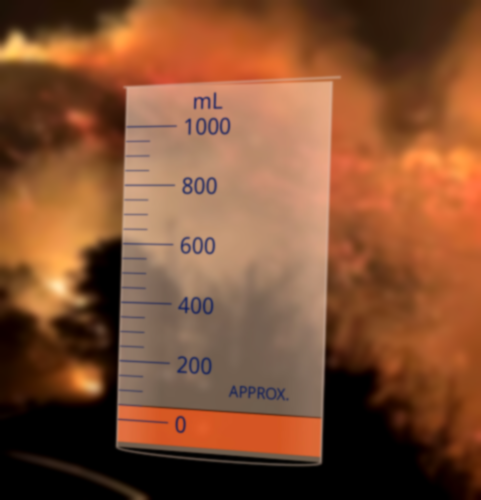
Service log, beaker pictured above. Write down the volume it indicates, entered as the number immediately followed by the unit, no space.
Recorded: 50mL
